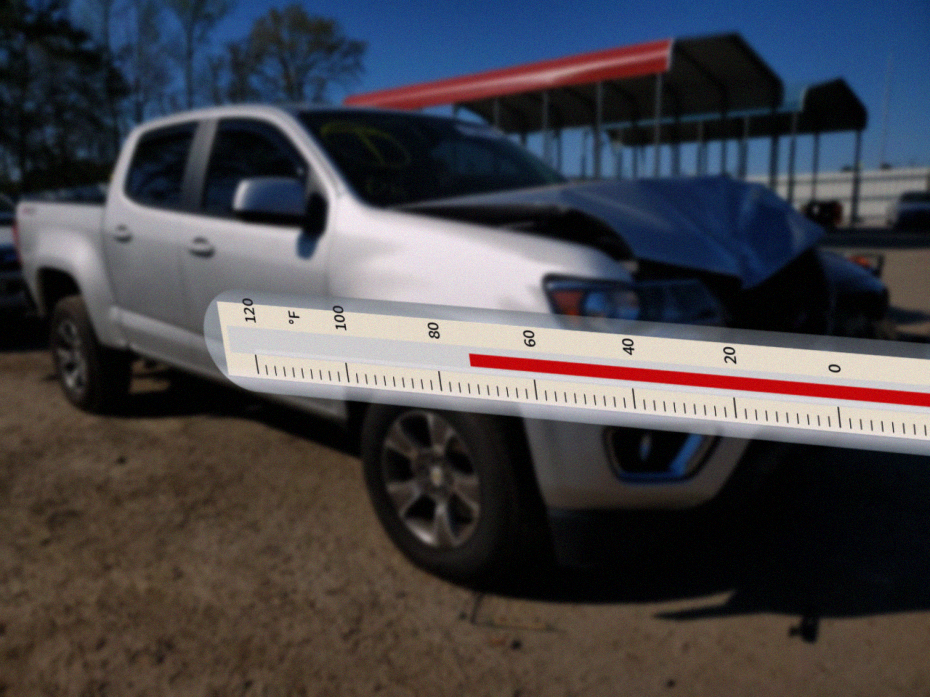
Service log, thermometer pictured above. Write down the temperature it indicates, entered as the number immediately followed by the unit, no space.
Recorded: 73°F
